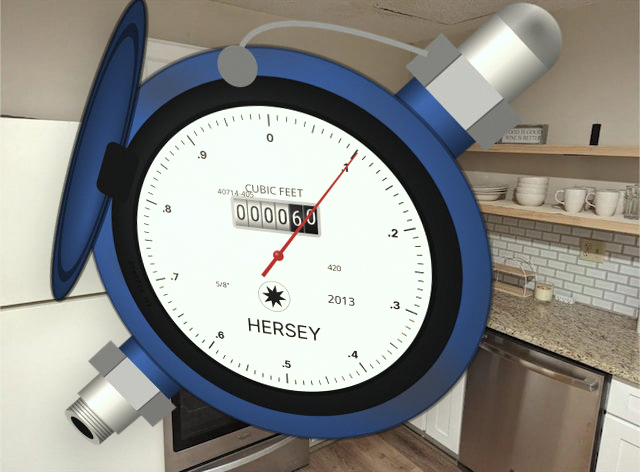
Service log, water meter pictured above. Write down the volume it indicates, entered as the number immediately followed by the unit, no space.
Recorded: 60.10ft³
